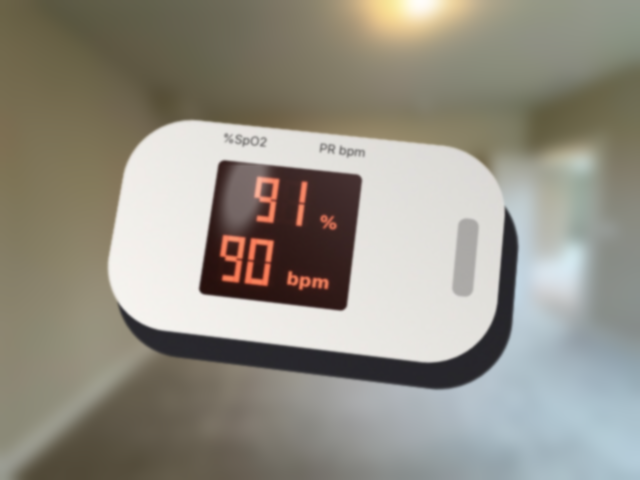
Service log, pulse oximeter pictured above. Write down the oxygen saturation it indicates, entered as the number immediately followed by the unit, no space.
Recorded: 91%
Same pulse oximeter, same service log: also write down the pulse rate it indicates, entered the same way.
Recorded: 90bpm
